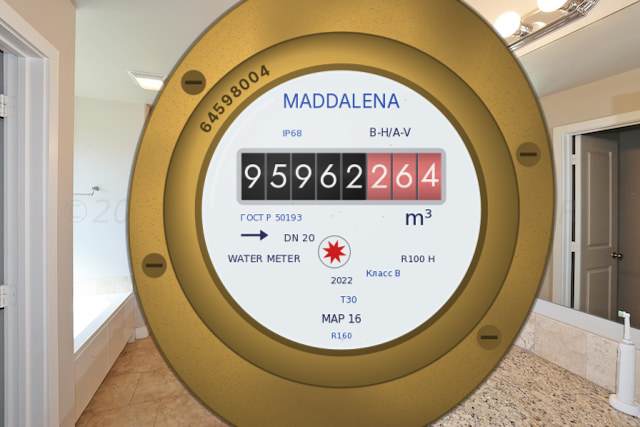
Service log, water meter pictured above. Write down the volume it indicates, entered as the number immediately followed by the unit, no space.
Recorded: 95962.264m³
